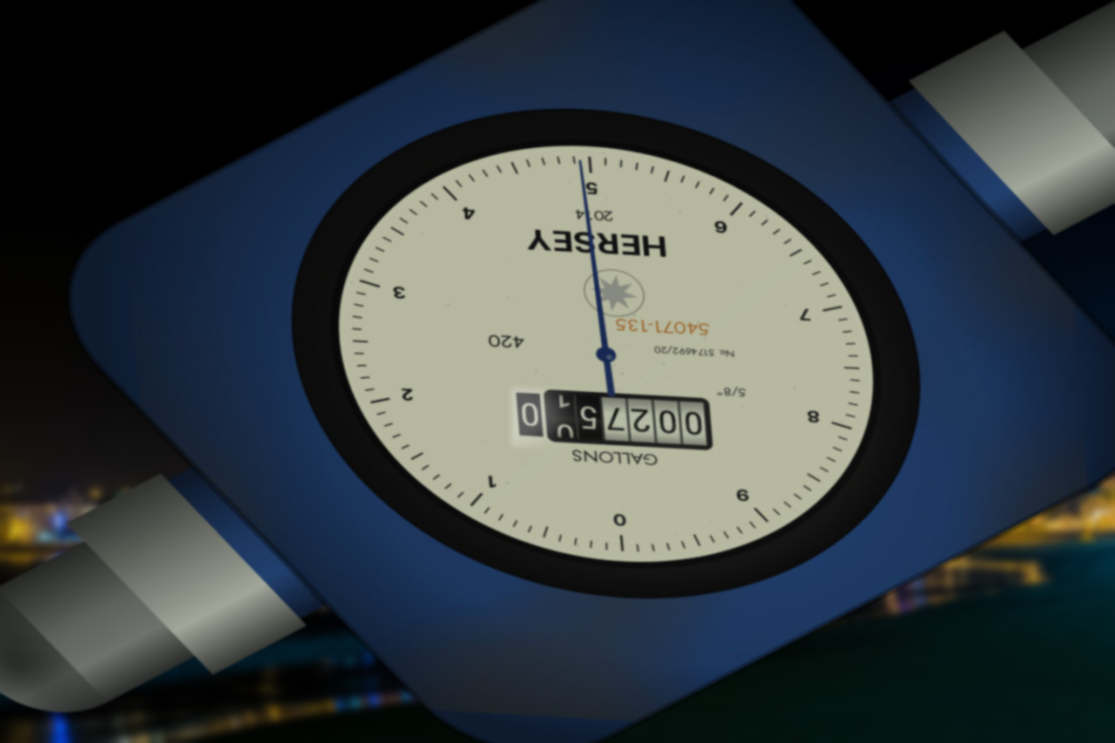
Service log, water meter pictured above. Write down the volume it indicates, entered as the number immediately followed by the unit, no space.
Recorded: 27504.9gal
